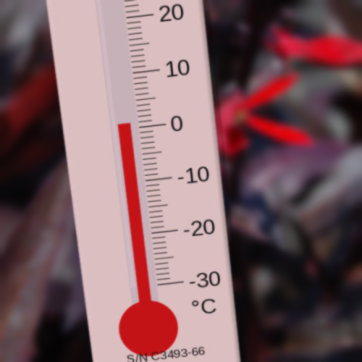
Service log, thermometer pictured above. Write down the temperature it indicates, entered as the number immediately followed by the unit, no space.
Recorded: 1°C
